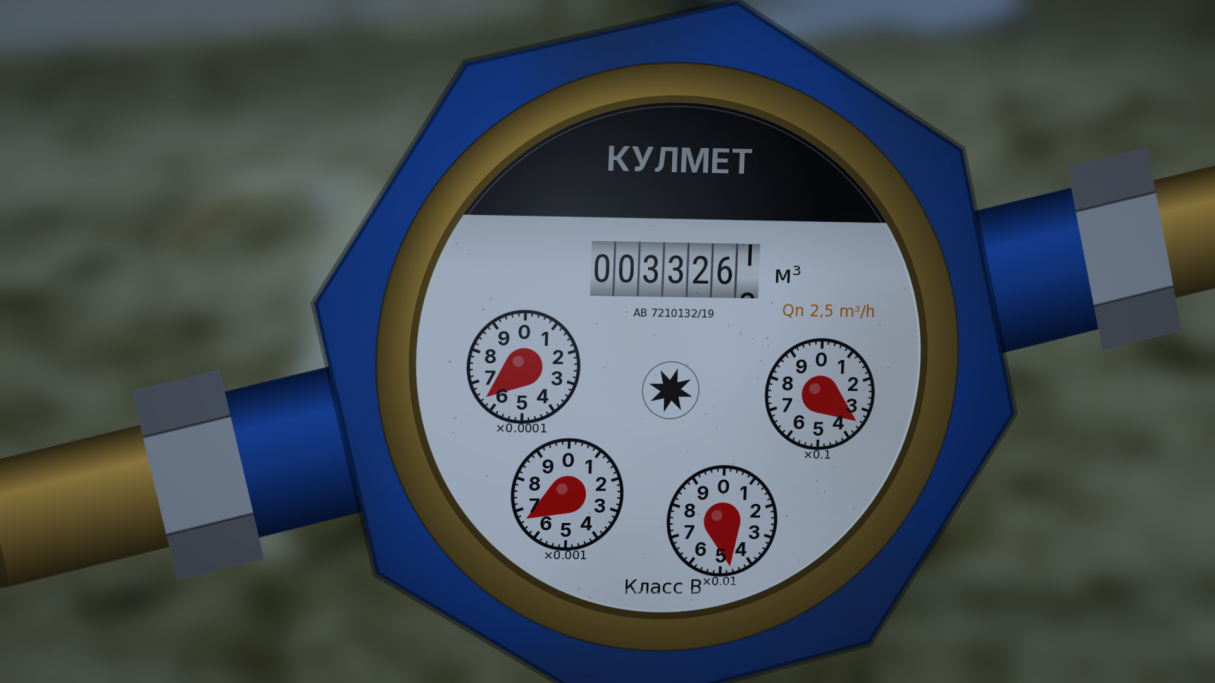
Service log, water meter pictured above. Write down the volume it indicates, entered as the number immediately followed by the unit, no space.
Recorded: 33261.3466m³
